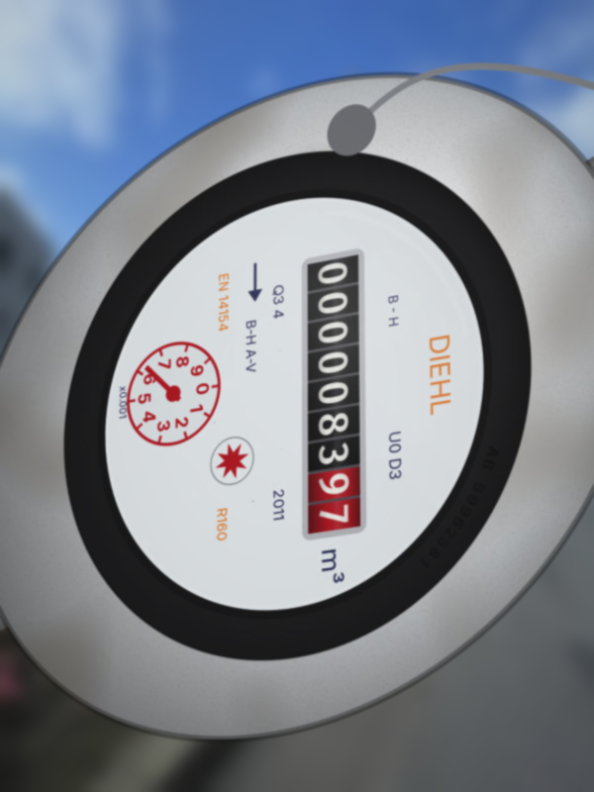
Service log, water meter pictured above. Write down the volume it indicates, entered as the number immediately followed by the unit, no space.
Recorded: 83.976m³
